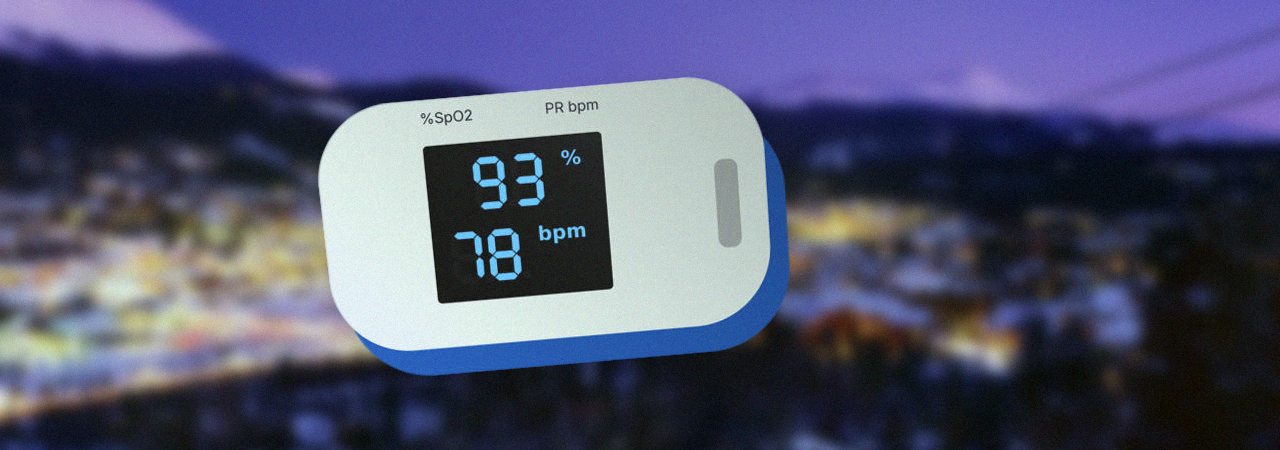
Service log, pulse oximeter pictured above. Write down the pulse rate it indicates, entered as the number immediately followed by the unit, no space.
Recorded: 78bpm
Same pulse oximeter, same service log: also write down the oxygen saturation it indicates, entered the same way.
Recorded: 93%
